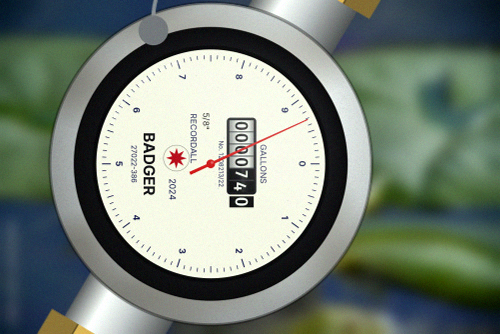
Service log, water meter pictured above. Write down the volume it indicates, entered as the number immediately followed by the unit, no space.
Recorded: 739.3gal
